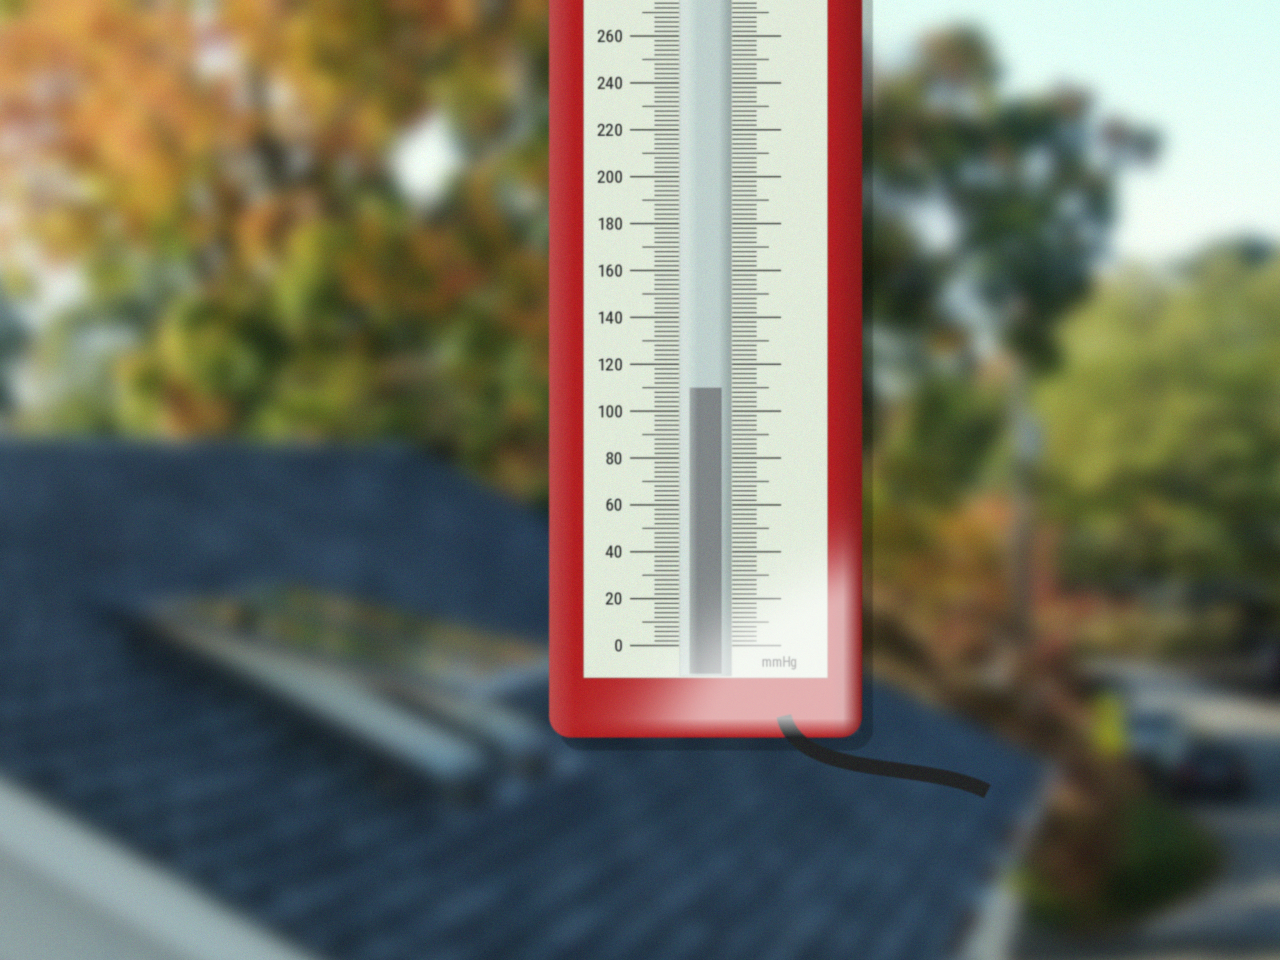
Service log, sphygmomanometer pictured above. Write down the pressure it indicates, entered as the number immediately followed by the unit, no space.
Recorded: 110mmHg
